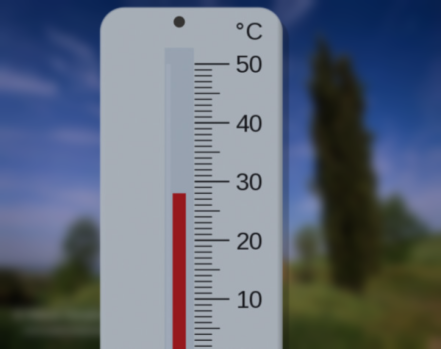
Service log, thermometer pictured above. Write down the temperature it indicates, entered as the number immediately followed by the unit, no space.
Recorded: 28°C
